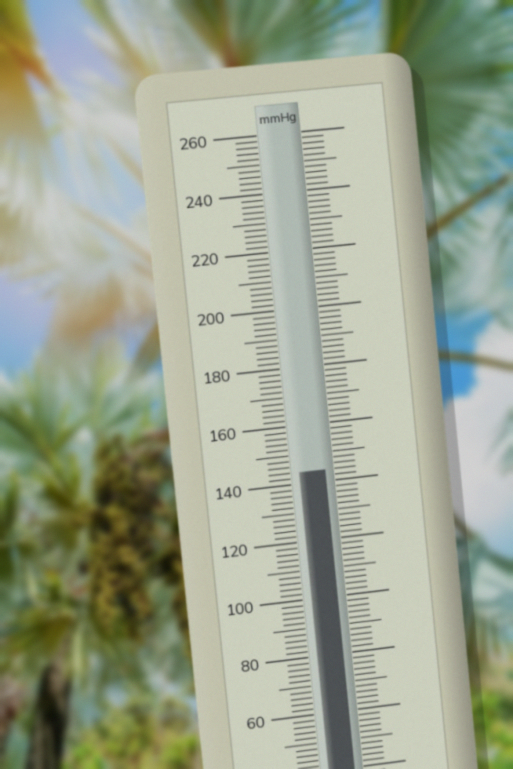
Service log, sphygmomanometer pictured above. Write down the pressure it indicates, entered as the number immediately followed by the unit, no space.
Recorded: 144mmHg
